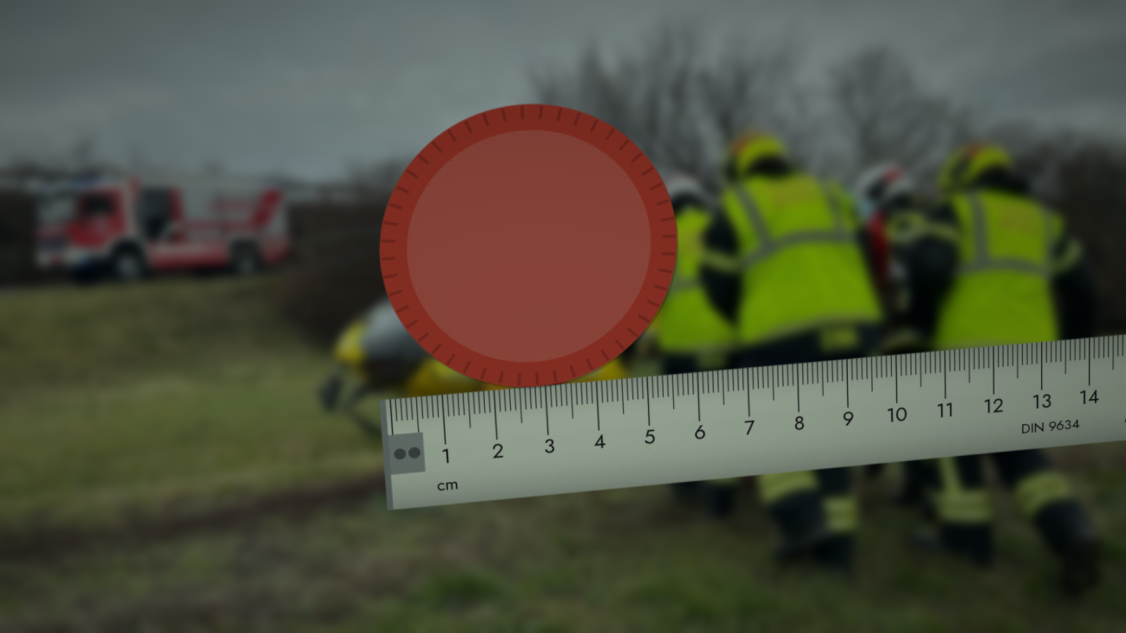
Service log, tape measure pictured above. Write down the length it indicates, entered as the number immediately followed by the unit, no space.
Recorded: 5.7cm
